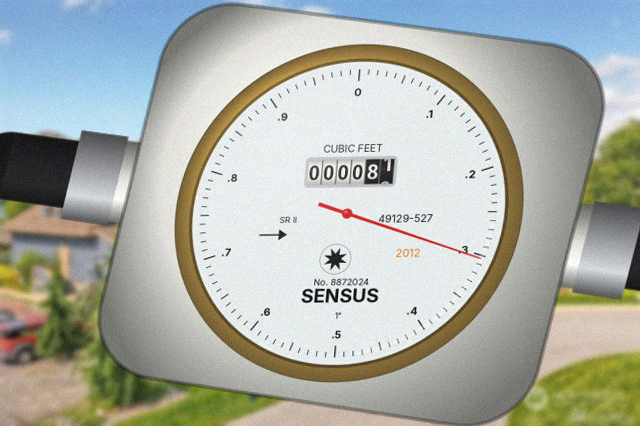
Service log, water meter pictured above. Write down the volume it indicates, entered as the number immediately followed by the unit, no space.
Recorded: 81.30ft³
